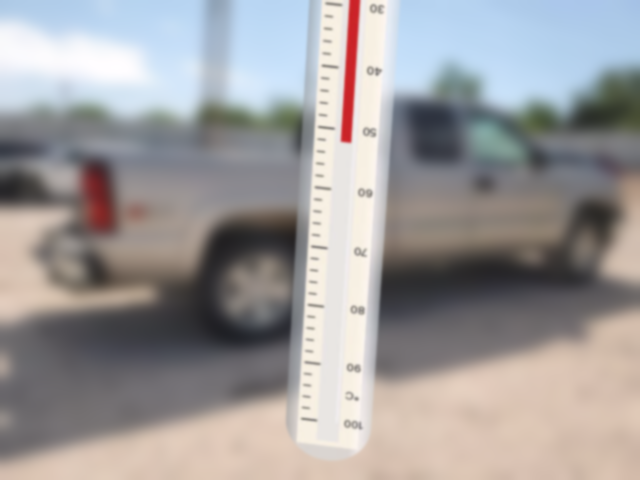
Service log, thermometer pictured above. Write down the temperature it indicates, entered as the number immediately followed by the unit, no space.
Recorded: 52°C
